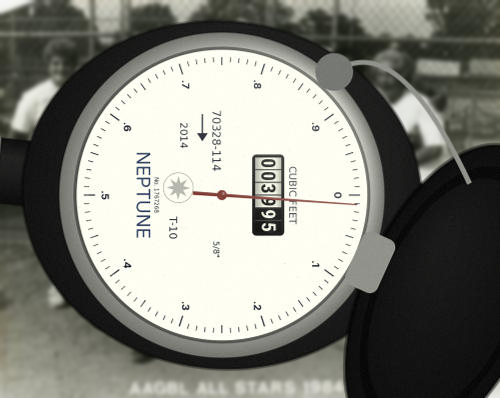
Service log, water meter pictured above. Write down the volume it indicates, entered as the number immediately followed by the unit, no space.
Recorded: 3995.01ft³
